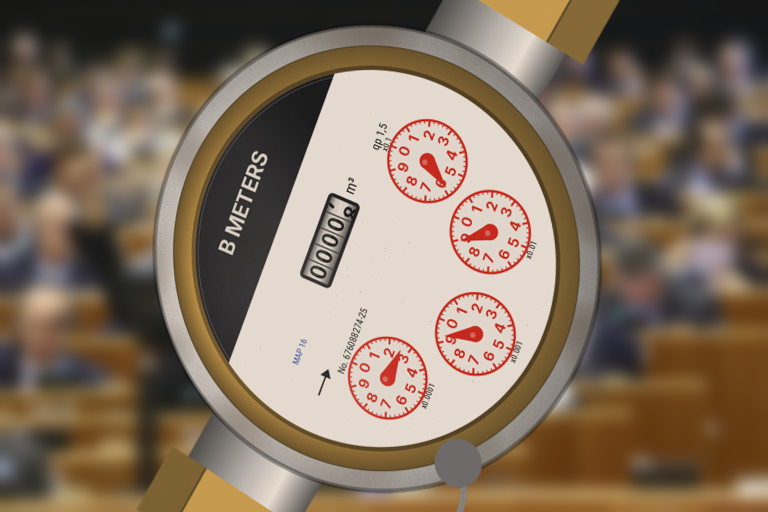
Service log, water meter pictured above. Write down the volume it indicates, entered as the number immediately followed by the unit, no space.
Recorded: 7.5892m³
